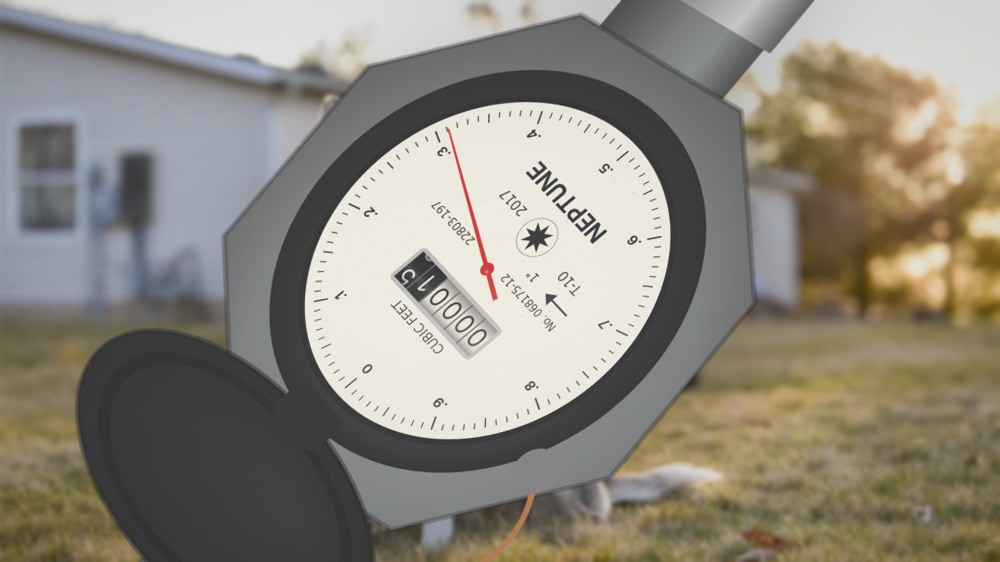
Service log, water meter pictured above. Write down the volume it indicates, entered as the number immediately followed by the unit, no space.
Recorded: 15.31ft³
